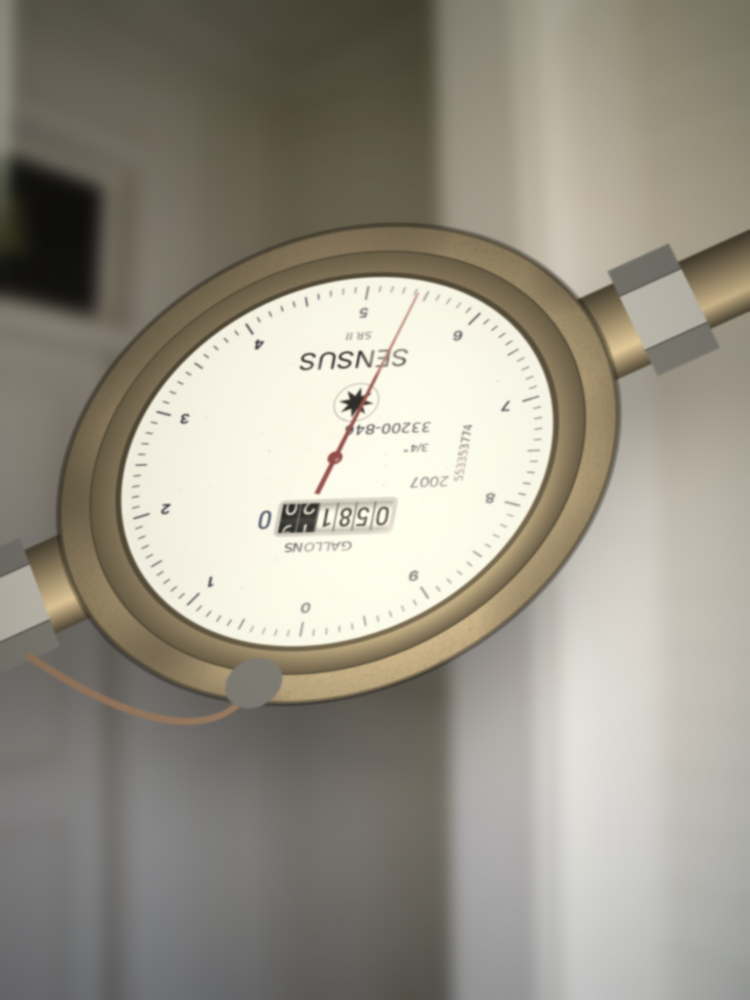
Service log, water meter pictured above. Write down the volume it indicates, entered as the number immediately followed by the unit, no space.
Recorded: 581195.4gal
